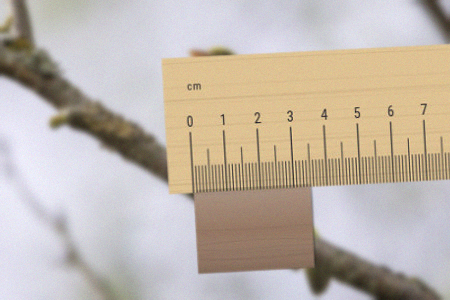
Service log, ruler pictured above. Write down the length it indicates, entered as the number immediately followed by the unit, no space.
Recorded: 3.5cm
